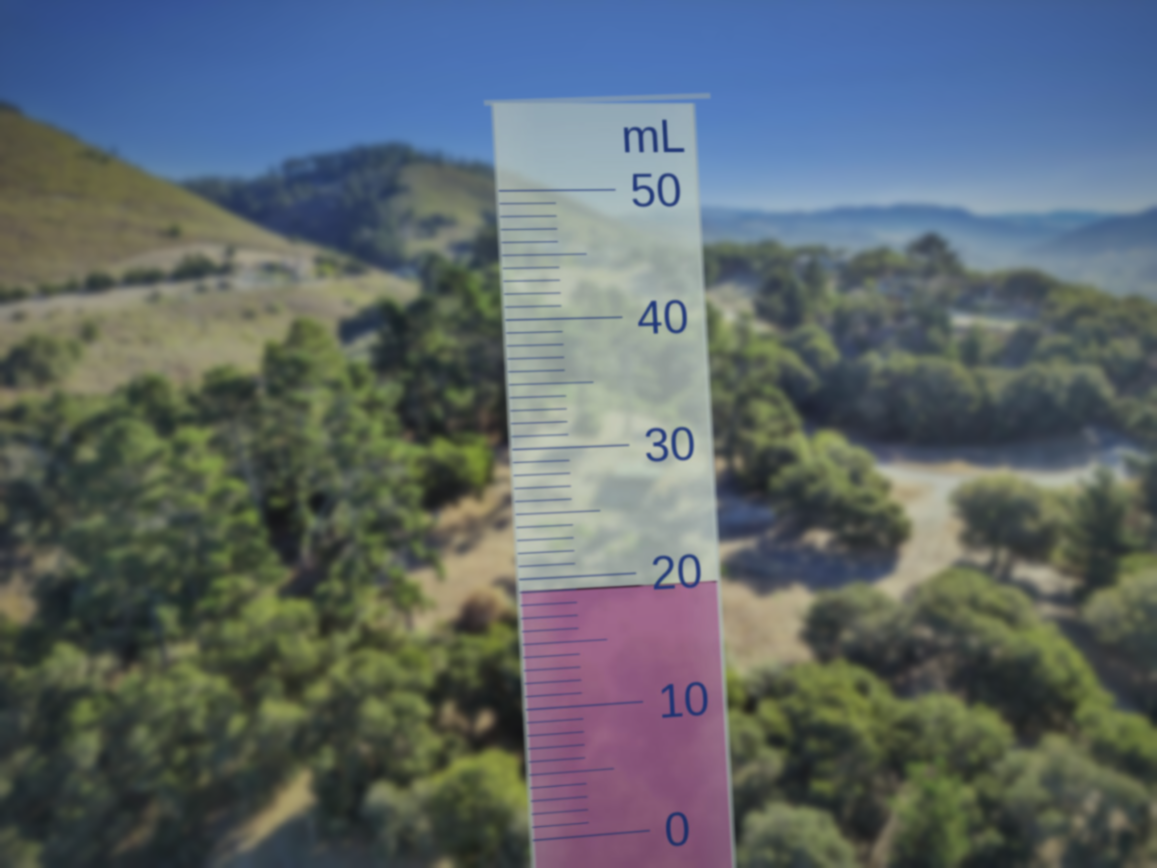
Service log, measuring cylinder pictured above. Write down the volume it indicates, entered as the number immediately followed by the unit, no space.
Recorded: 19mL
